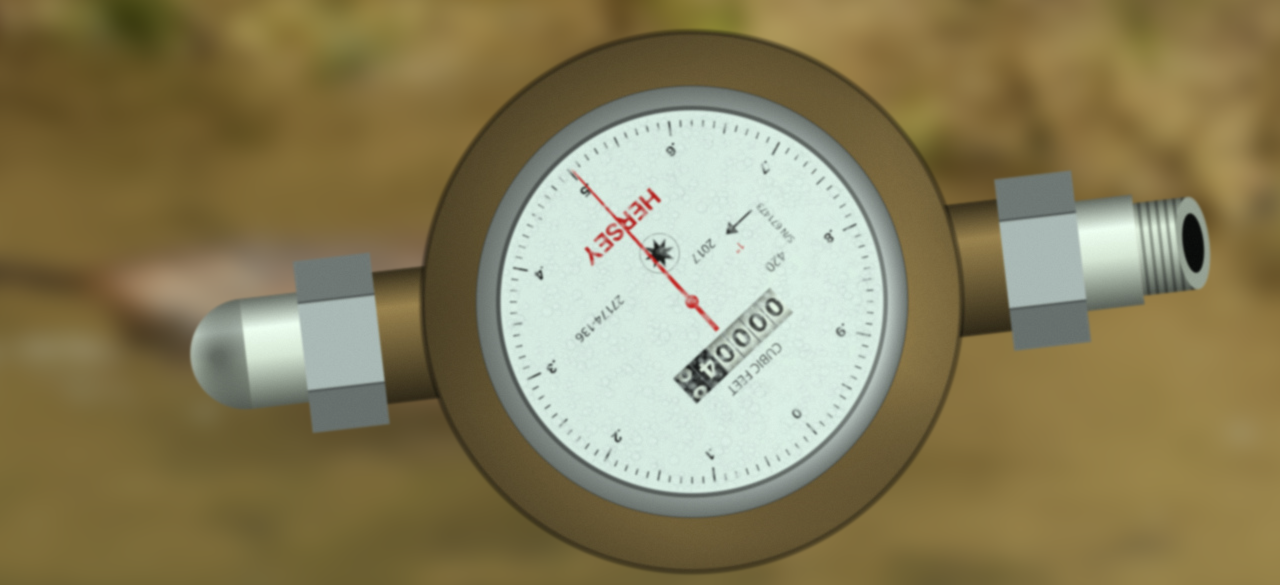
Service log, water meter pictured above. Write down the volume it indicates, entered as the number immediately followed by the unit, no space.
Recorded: 48.50ft³
